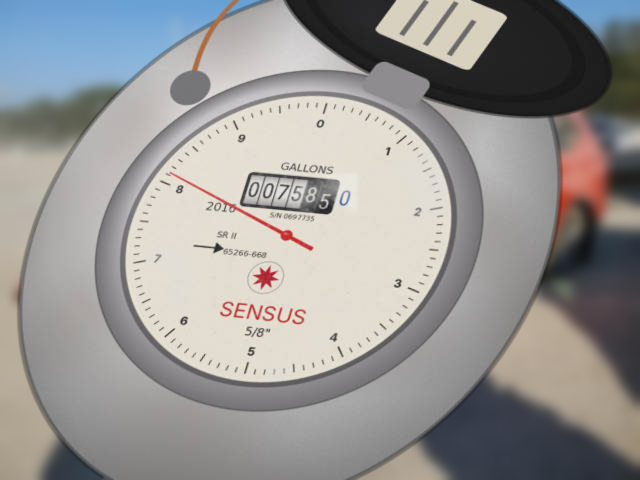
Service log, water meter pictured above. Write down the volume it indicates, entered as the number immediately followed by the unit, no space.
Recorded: 75848.1gal
